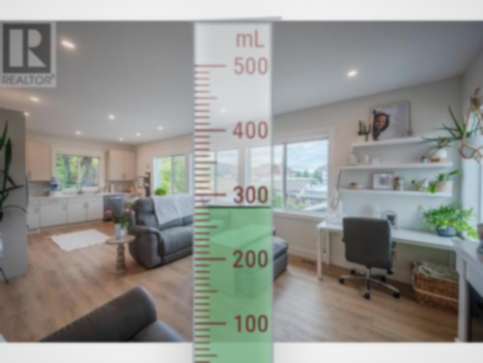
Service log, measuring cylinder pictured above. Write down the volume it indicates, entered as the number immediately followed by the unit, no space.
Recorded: 280mL
